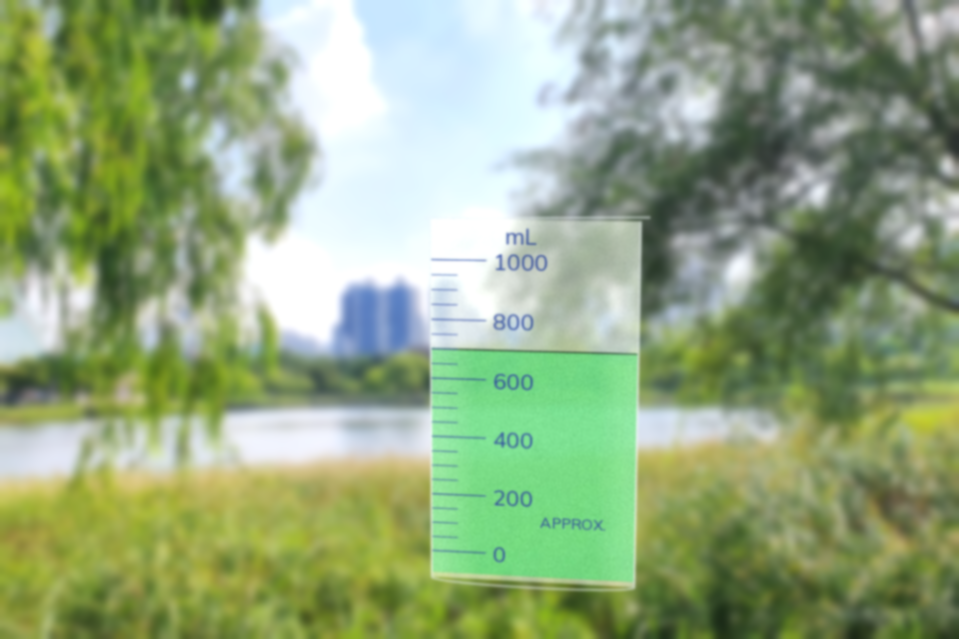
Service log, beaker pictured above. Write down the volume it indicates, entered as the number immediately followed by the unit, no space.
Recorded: 700mL
